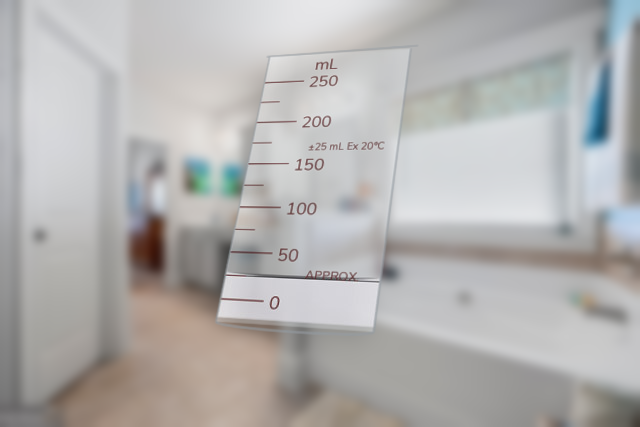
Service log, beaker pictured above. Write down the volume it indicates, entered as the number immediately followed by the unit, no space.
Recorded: 25mL
